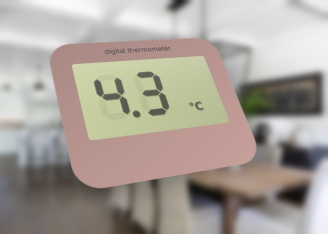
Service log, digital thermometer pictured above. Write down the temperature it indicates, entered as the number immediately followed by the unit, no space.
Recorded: 4.3°C
